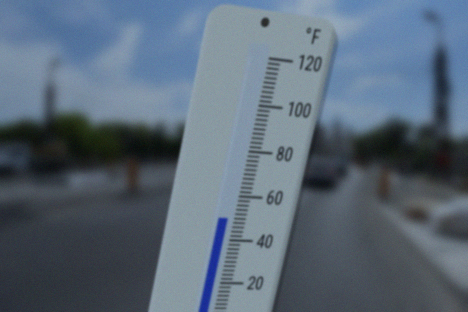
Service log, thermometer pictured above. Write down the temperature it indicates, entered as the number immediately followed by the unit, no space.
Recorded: 50°F
